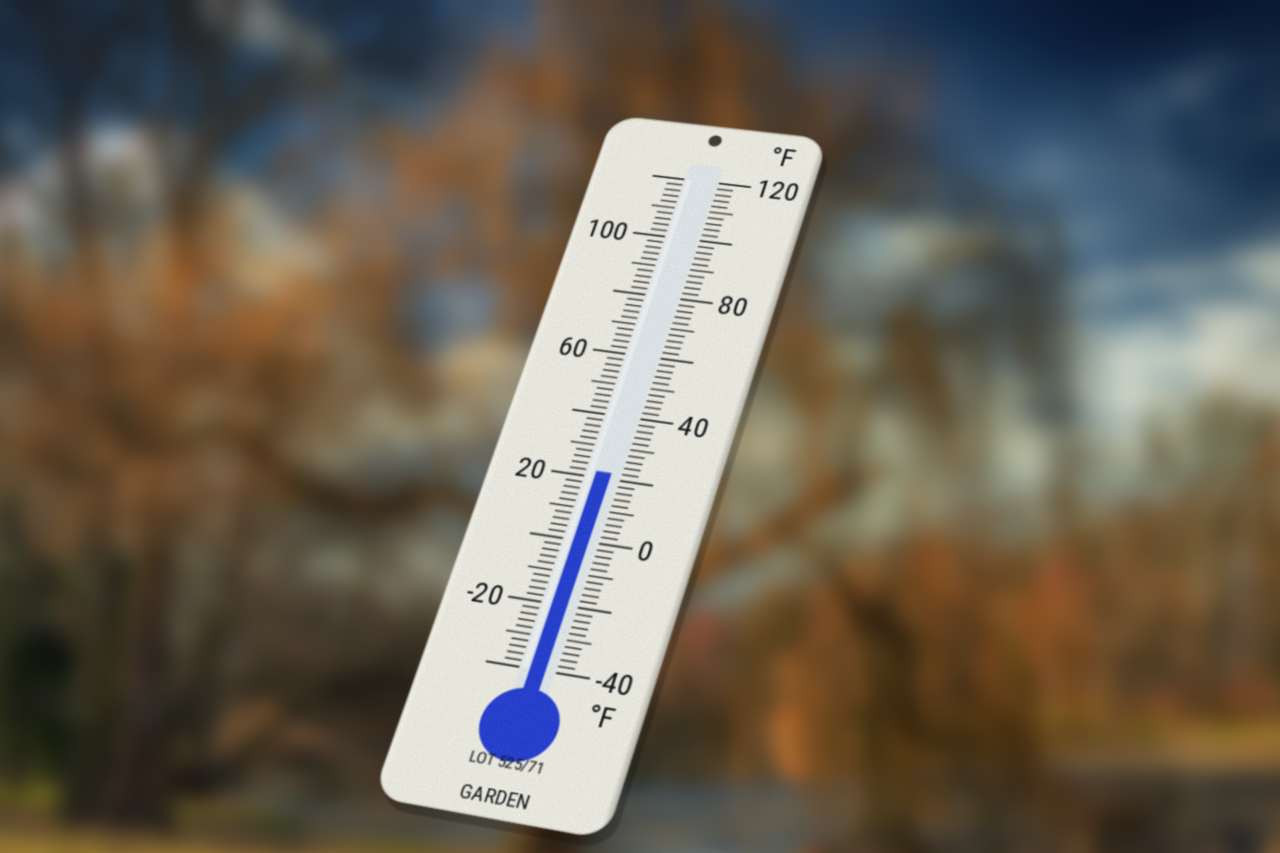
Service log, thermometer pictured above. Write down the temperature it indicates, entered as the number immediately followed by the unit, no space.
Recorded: 22°F
